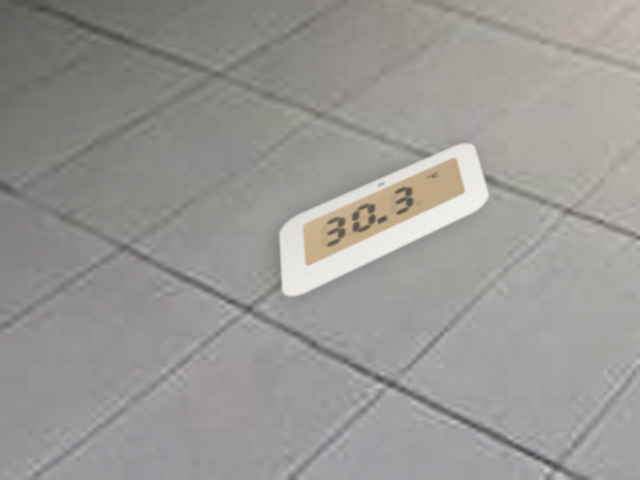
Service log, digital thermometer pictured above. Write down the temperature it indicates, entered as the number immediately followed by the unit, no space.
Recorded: 30.3°C
